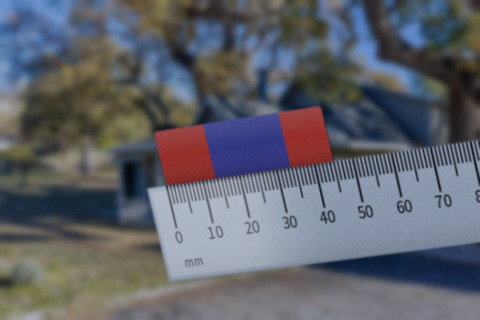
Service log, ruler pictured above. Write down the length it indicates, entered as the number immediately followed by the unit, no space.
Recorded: 45mm
